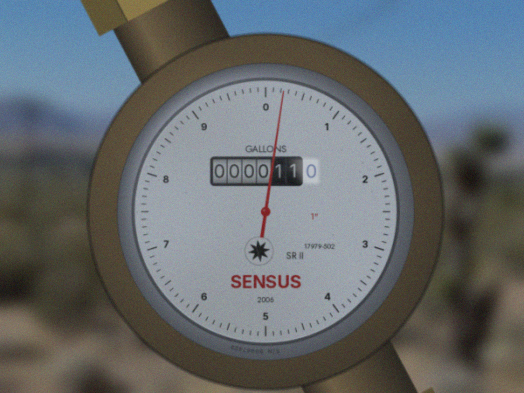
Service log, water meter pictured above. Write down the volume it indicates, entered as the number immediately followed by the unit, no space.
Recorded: 110.2gal
